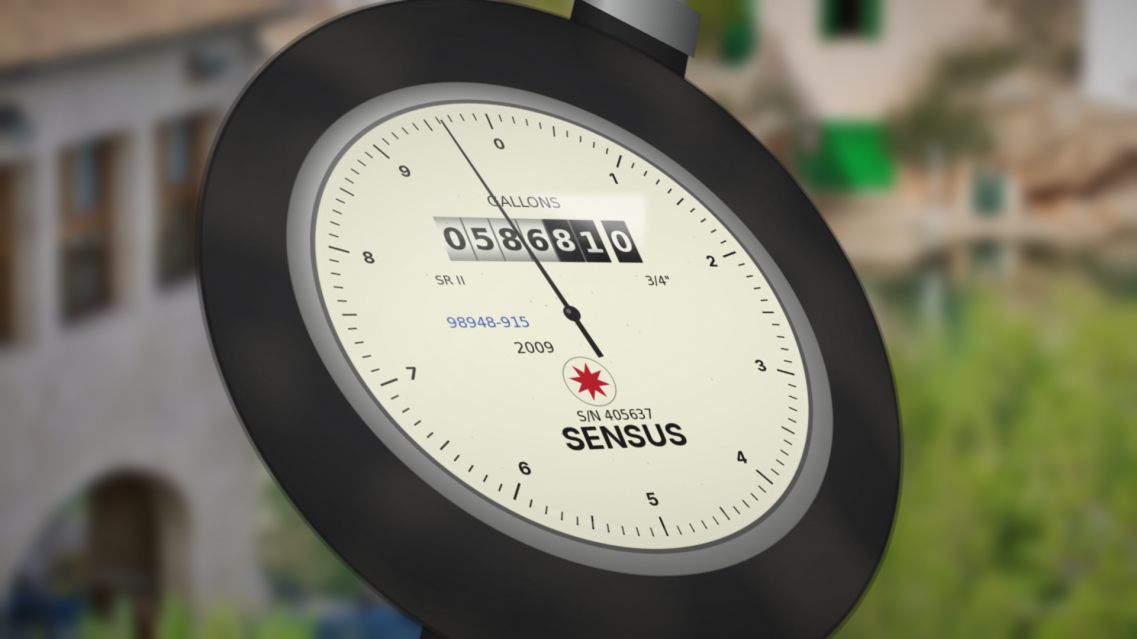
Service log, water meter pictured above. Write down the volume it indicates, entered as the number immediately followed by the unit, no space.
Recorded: 586809.6gal
